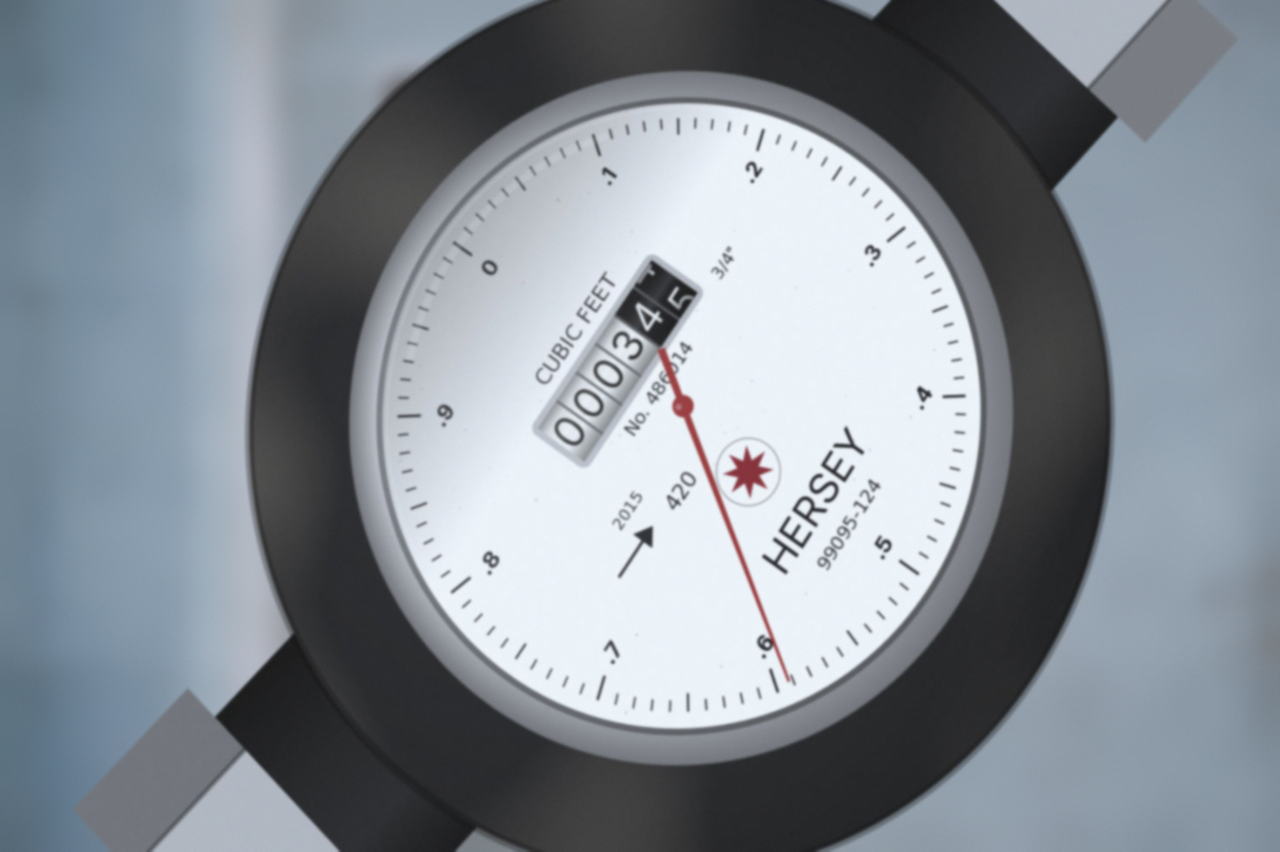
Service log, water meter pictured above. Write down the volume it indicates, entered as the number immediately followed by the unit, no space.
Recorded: 344.59ft³
